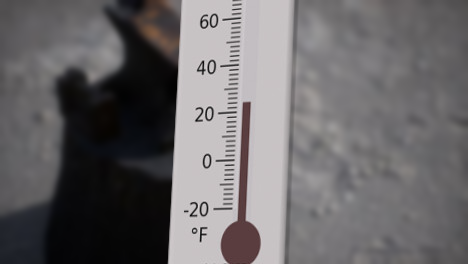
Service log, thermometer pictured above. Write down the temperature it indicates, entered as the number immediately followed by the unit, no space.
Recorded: 24°F
